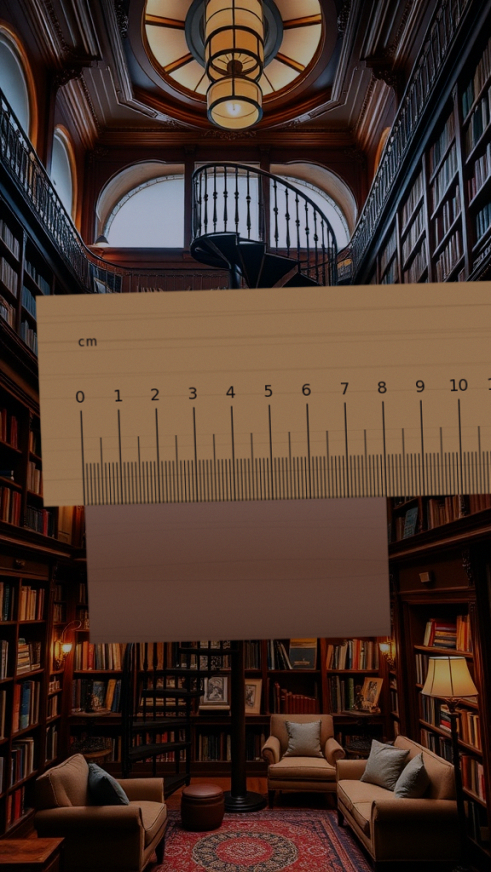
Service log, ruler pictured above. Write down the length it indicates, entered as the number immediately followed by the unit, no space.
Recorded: 8cm
